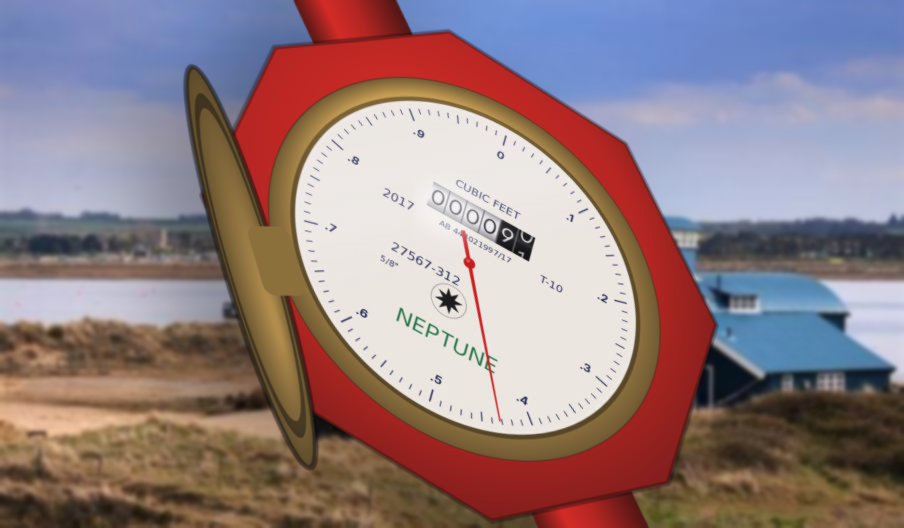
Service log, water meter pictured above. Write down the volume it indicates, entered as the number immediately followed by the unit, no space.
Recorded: 90.43ft³
